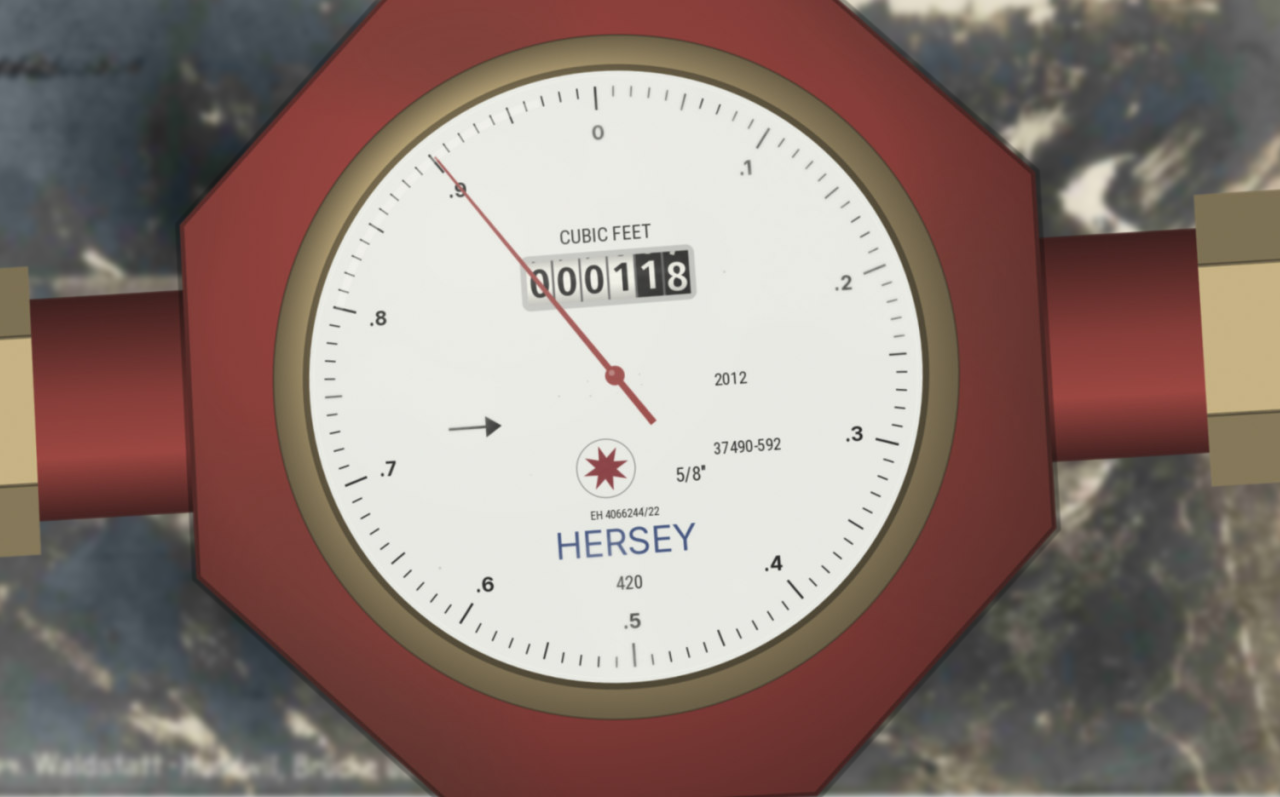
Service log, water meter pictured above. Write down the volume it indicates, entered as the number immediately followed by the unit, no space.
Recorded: 117.90ft³
